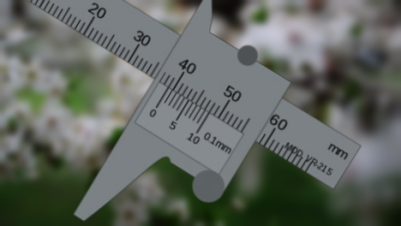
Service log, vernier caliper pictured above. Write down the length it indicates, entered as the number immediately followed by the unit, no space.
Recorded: 39.0mm
